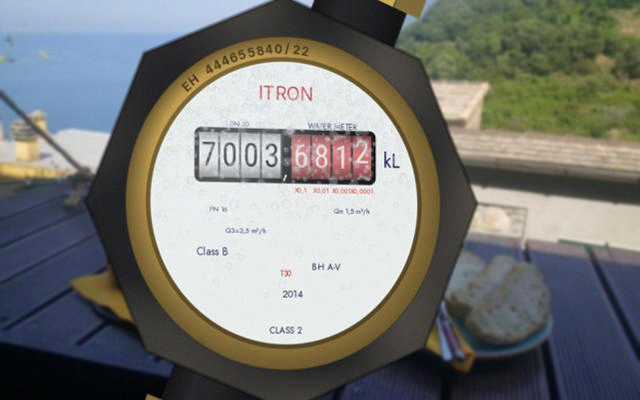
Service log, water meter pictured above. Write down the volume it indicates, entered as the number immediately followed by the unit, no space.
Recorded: 7003.6812kL
